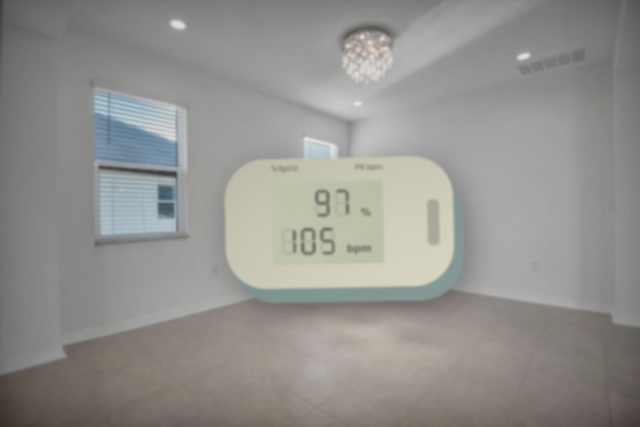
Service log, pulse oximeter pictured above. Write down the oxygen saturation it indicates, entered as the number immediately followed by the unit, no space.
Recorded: 97%
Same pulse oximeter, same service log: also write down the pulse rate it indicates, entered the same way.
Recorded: 105bpm
